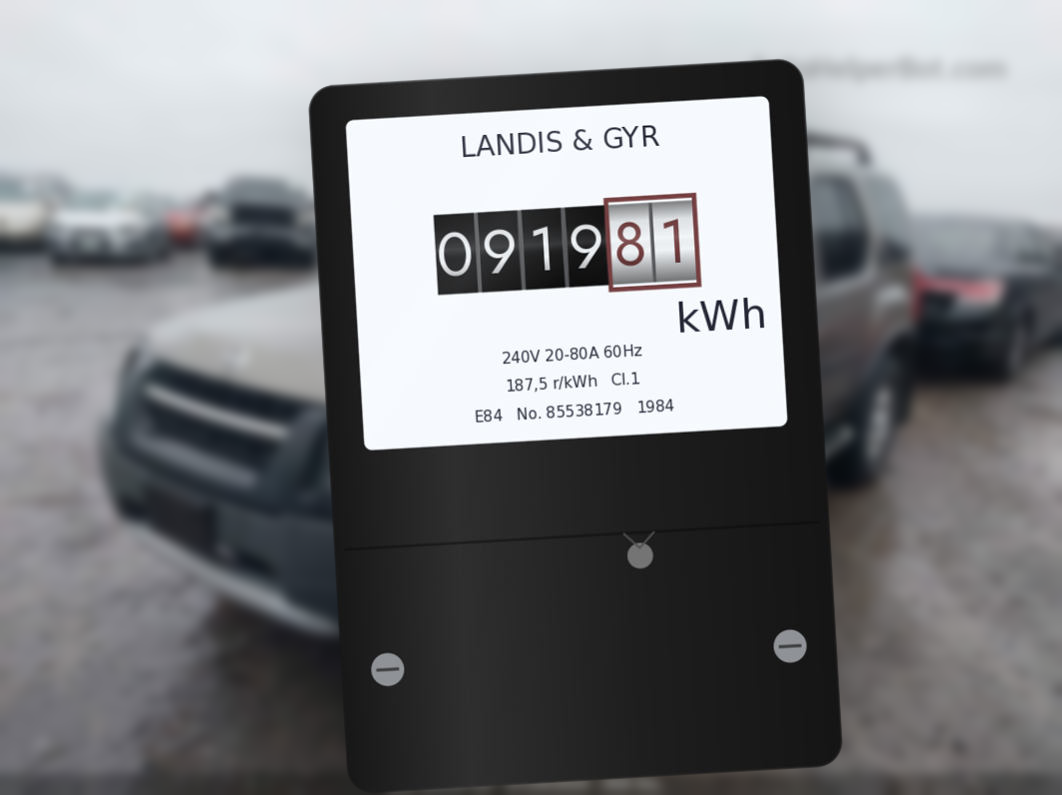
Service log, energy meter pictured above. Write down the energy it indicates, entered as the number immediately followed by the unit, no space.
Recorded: 919.81kWh
